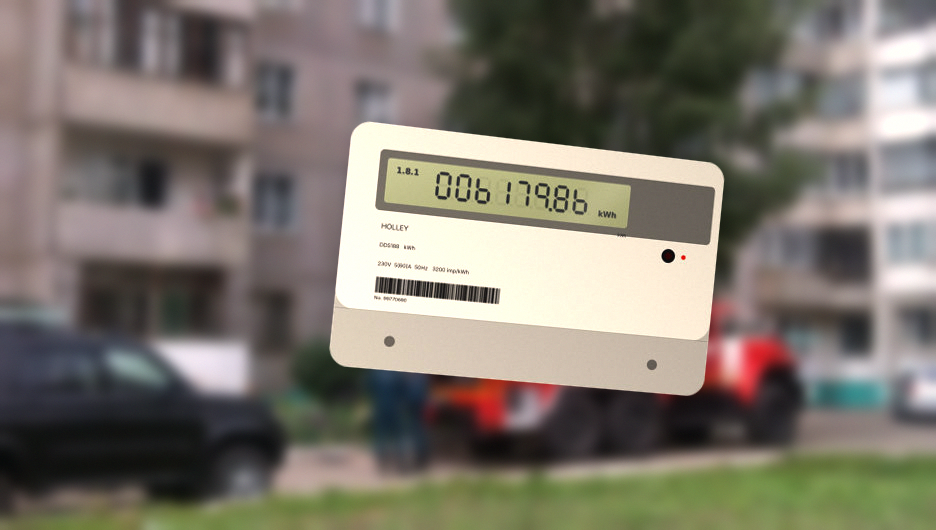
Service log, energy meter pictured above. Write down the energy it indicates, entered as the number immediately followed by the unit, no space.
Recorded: 6179.86kWh
